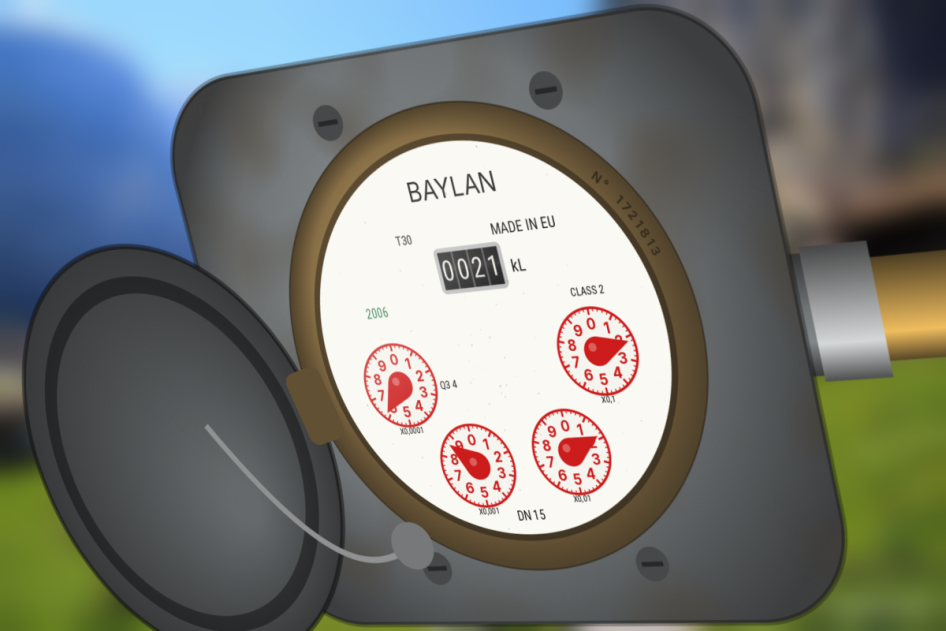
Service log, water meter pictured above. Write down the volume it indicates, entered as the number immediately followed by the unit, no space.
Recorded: 21.2186kL
